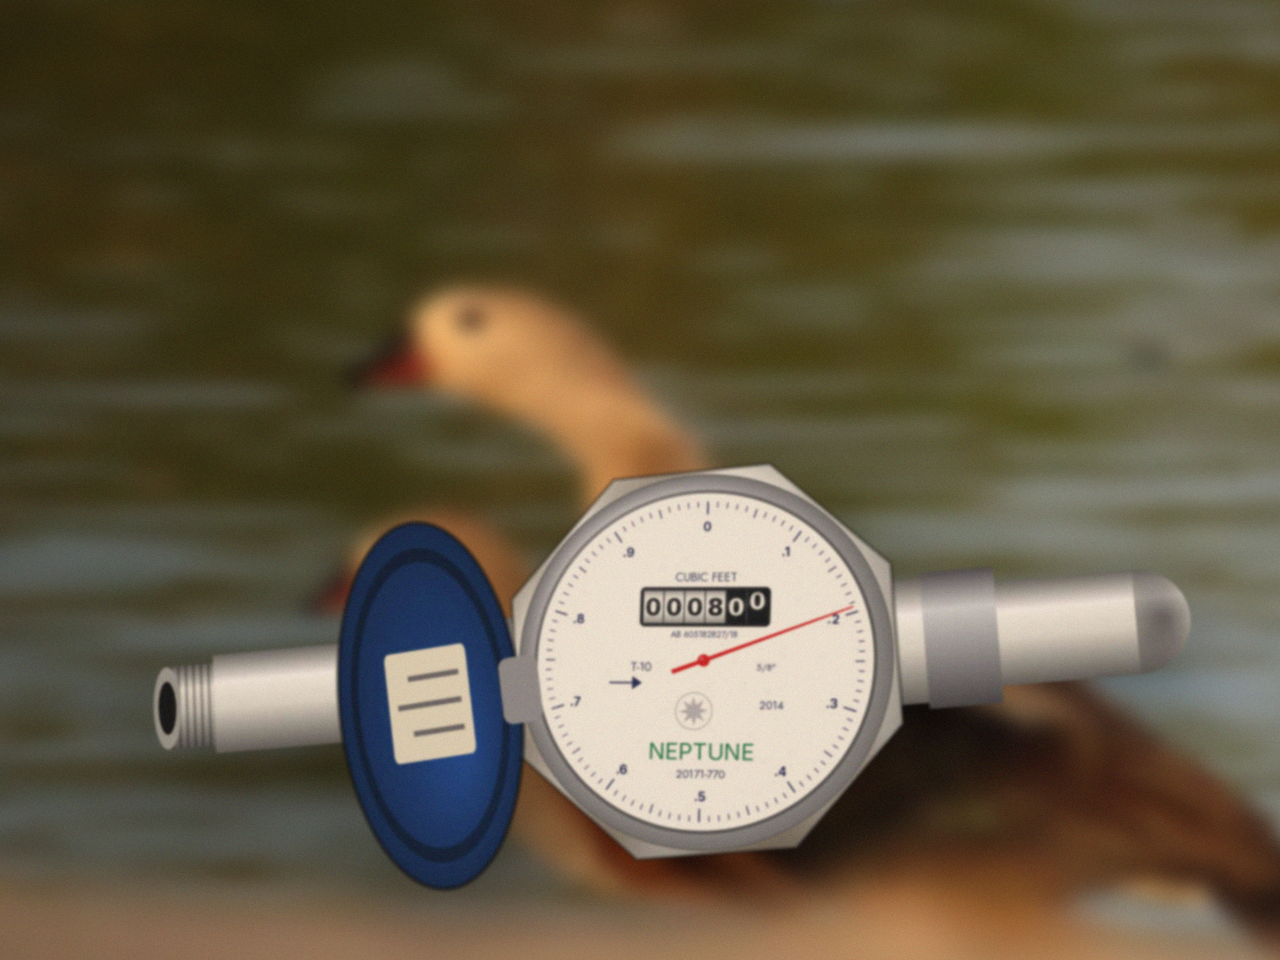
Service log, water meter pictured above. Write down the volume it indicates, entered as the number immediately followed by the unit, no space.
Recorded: 800.19ft³
